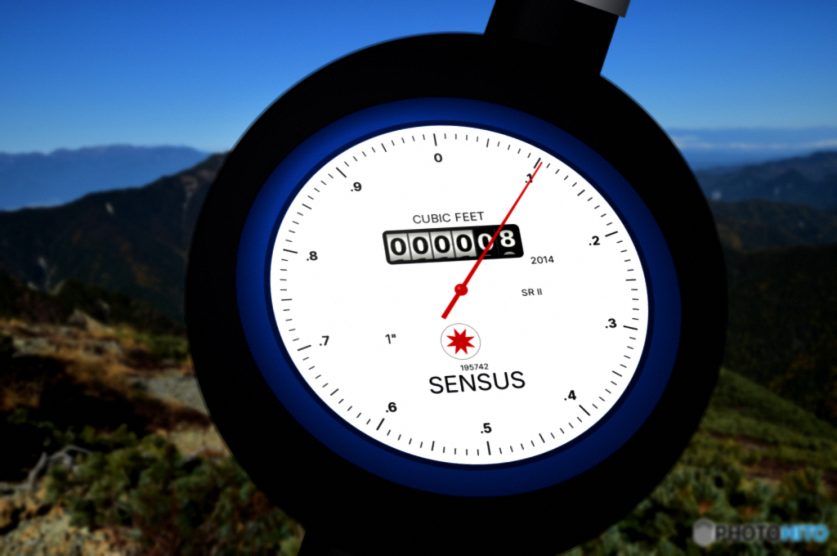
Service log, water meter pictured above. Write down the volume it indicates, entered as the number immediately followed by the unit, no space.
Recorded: 8.10ft³
